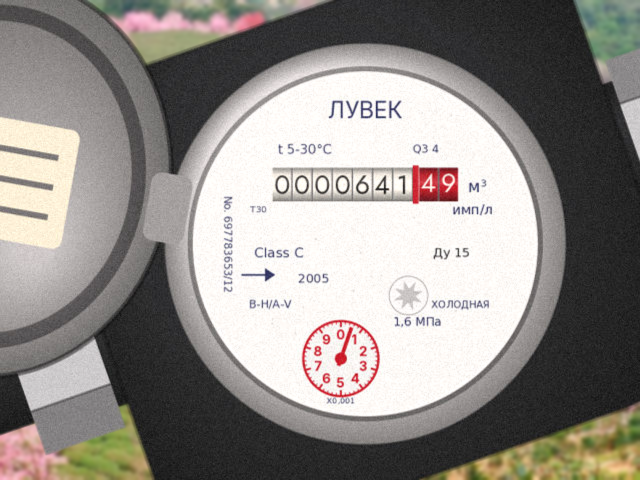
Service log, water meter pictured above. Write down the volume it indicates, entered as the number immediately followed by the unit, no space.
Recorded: 641.490m³
